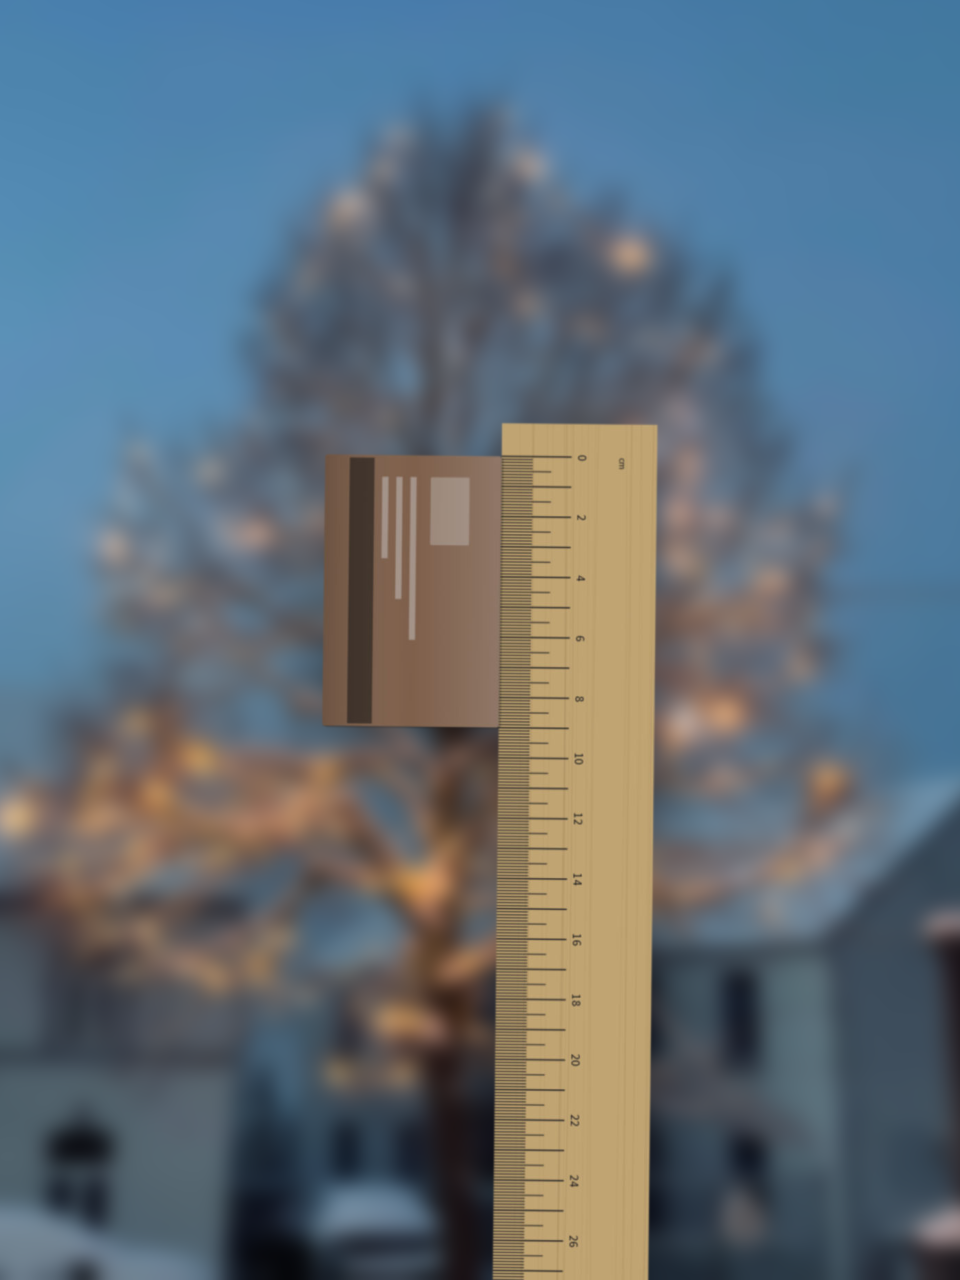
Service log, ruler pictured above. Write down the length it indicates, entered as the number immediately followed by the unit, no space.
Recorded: 9cm
